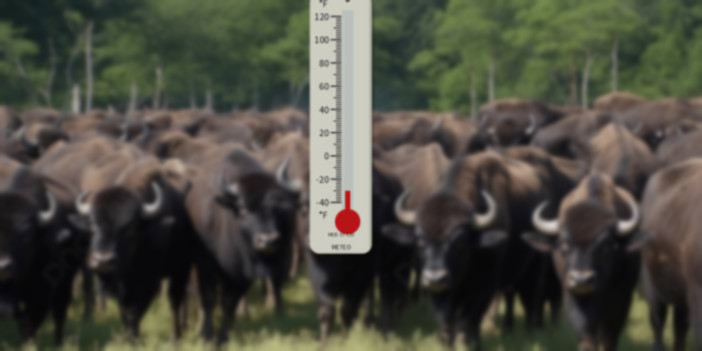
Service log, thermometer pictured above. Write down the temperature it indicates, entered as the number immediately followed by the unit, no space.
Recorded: -30°F
